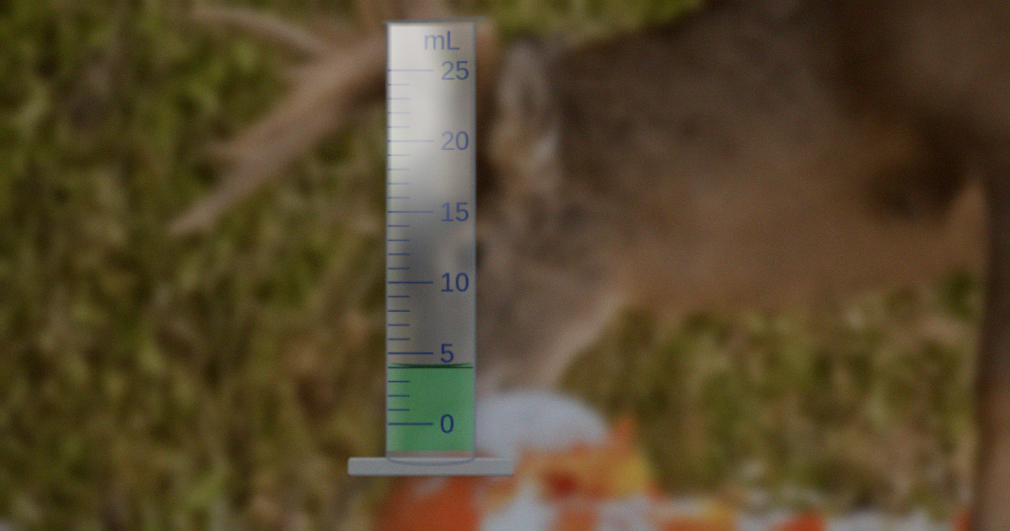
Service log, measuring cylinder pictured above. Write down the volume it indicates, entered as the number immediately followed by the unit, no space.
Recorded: 4mL
